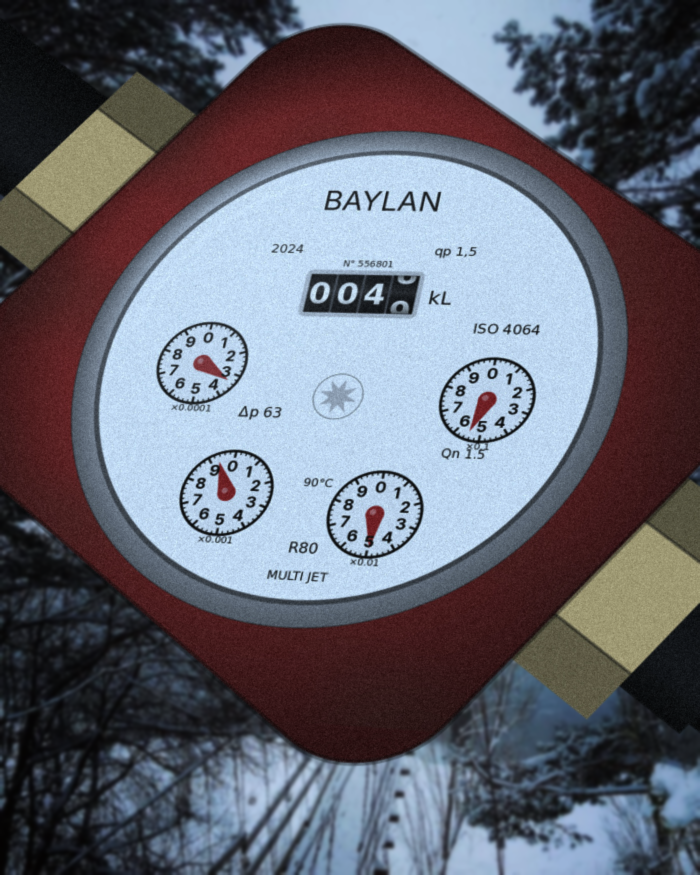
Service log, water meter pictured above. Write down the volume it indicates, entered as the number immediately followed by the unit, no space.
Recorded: 48.5493kL
